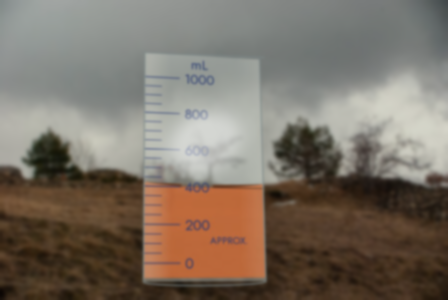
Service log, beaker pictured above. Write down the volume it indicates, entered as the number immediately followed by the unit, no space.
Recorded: 400mL
